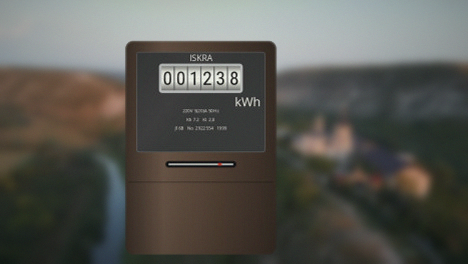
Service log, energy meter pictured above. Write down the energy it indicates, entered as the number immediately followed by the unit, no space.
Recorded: 1238kWh
